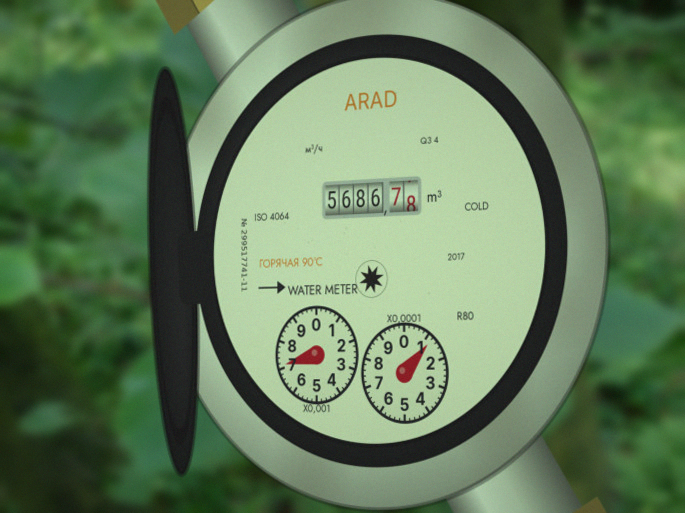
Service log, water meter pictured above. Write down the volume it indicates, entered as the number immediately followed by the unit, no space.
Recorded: 5686.7771m³
